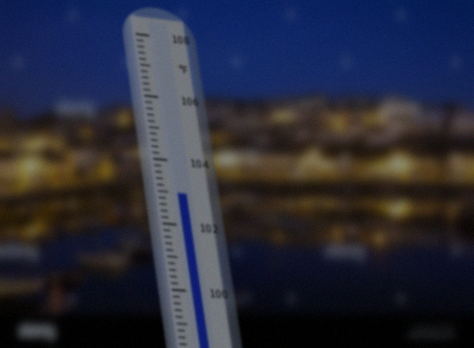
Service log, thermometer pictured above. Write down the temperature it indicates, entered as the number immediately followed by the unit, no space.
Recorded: 103°F
